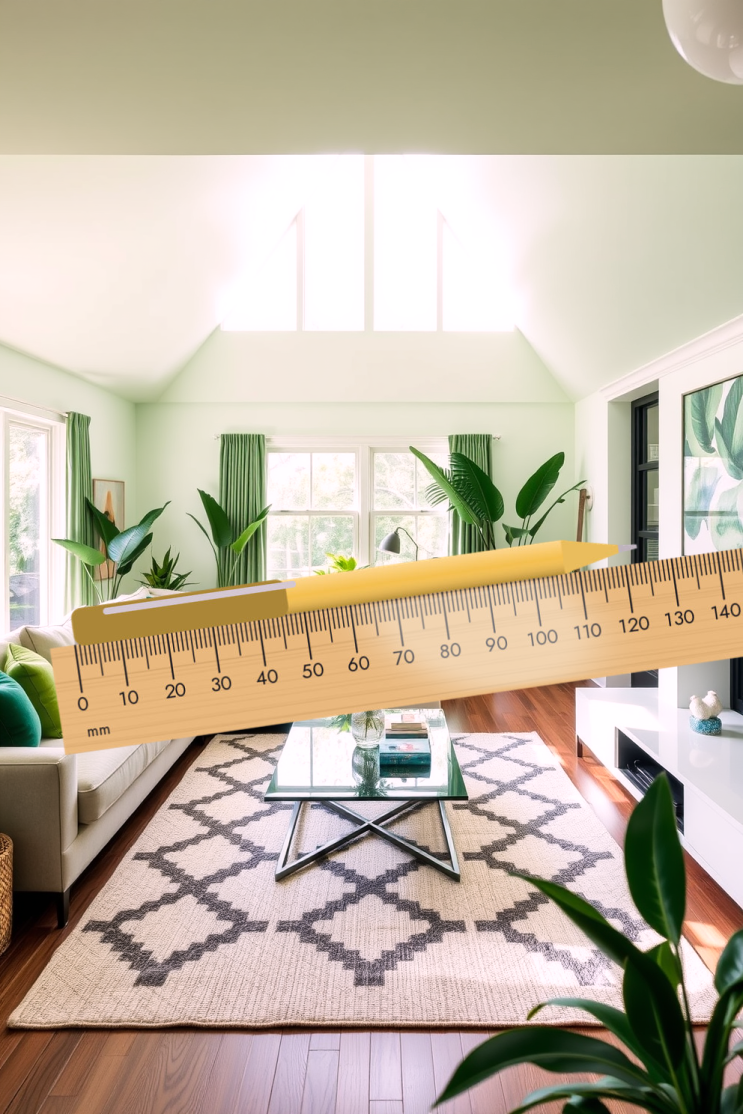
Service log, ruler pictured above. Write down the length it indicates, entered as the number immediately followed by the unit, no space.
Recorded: 123mm
